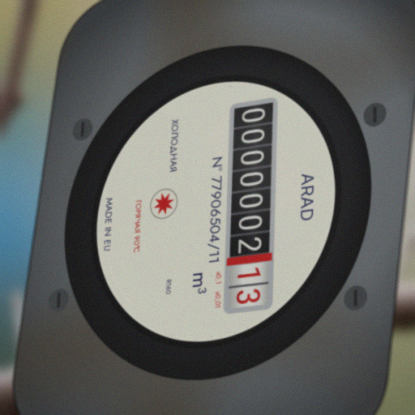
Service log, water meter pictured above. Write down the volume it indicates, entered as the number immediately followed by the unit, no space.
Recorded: 2.13m³
